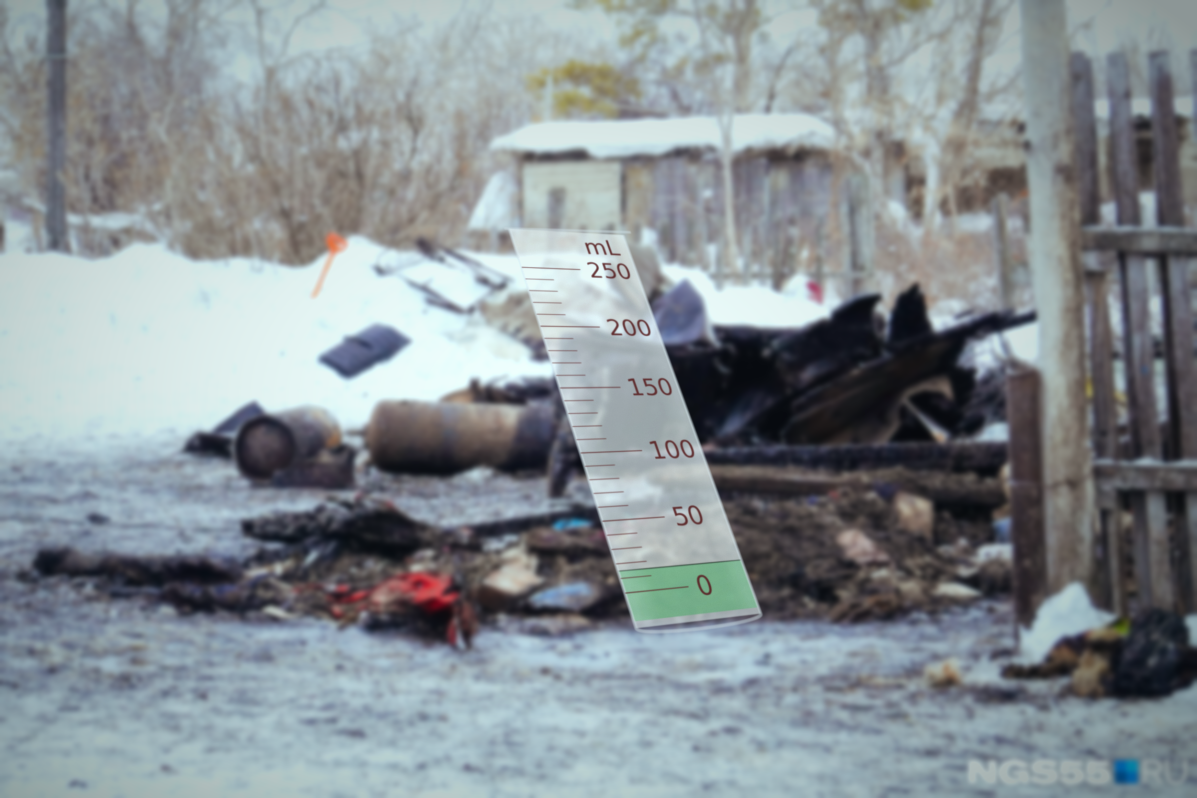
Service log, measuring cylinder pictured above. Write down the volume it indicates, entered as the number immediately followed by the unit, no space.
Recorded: 15mL
